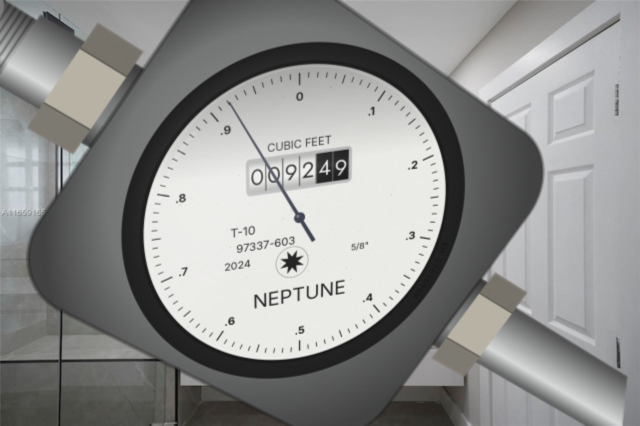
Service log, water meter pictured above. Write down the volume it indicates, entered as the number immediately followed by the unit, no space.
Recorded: 9248.92ft³
